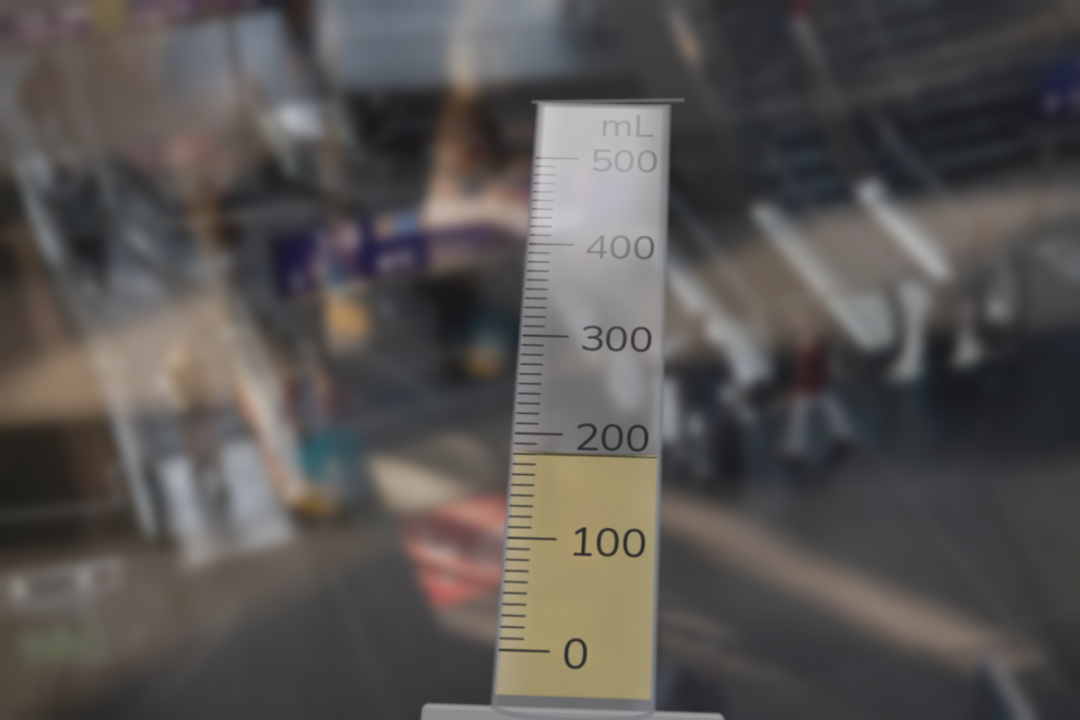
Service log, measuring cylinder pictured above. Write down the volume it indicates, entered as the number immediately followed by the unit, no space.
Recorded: 180mL
